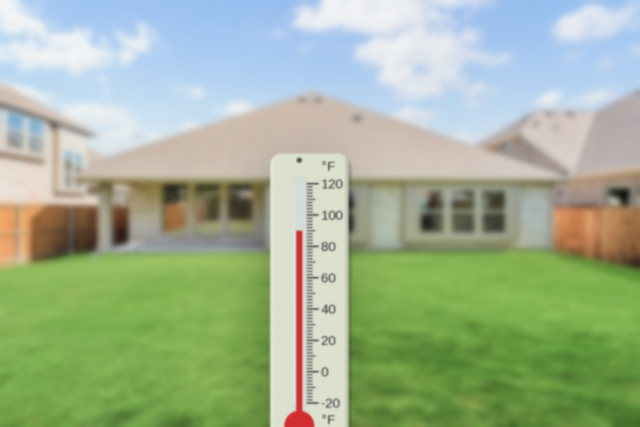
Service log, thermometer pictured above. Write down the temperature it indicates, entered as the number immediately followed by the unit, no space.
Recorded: 90°F
